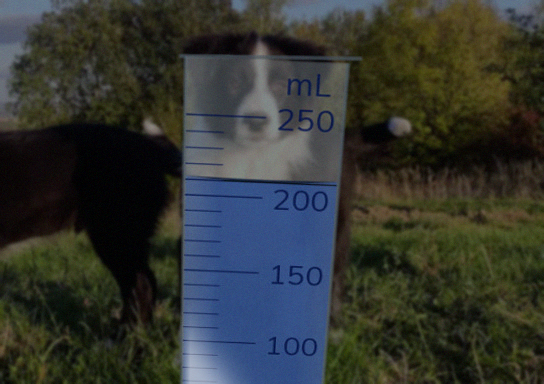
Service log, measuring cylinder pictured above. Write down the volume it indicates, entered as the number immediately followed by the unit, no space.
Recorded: 210mL
